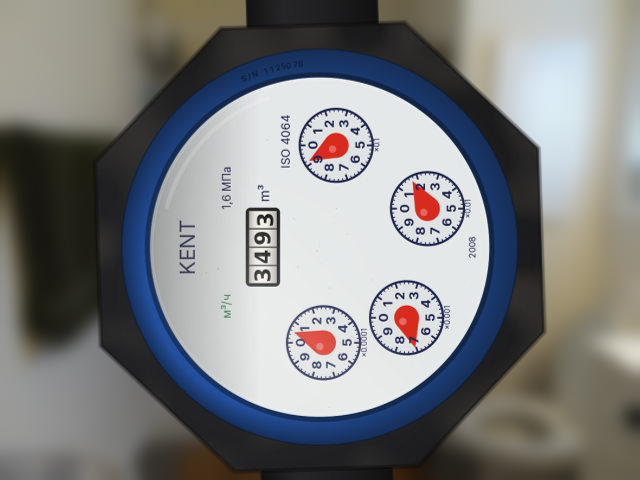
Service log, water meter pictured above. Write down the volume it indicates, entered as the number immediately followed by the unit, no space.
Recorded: 3492.9170m³
